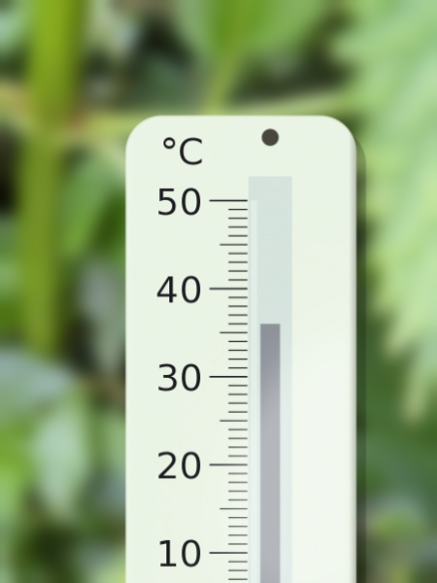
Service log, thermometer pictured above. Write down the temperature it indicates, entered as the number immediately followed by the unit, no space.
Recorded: 36°C
